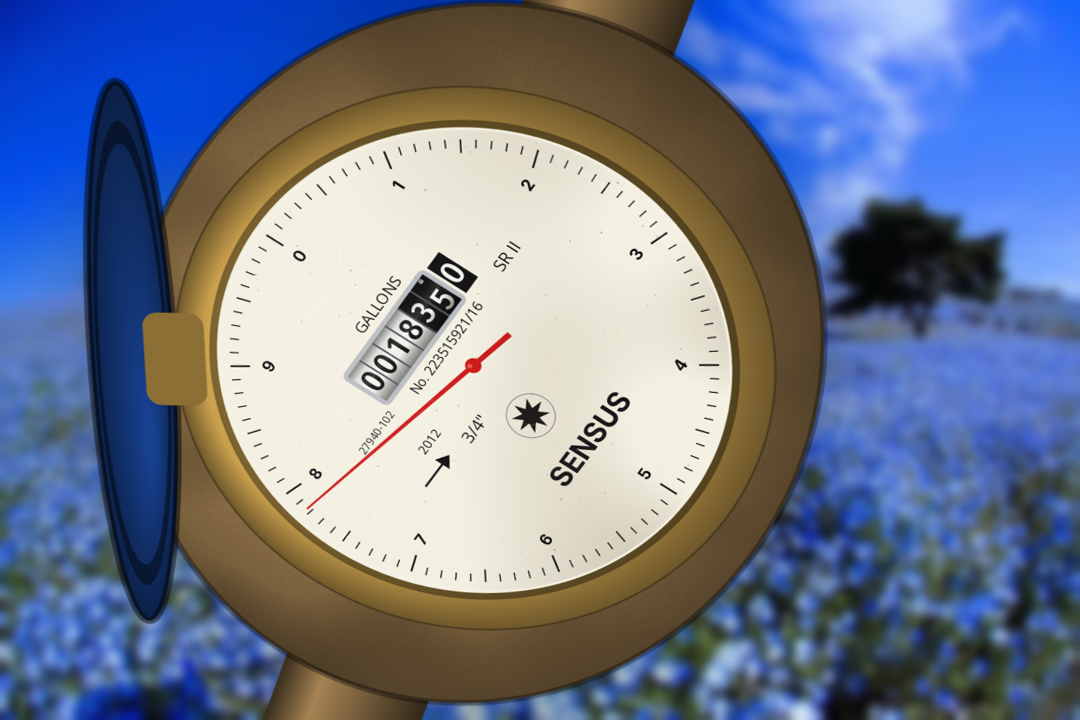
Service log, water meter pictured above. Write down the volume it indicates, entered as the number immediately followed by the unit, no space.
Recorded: 18347.8gal
